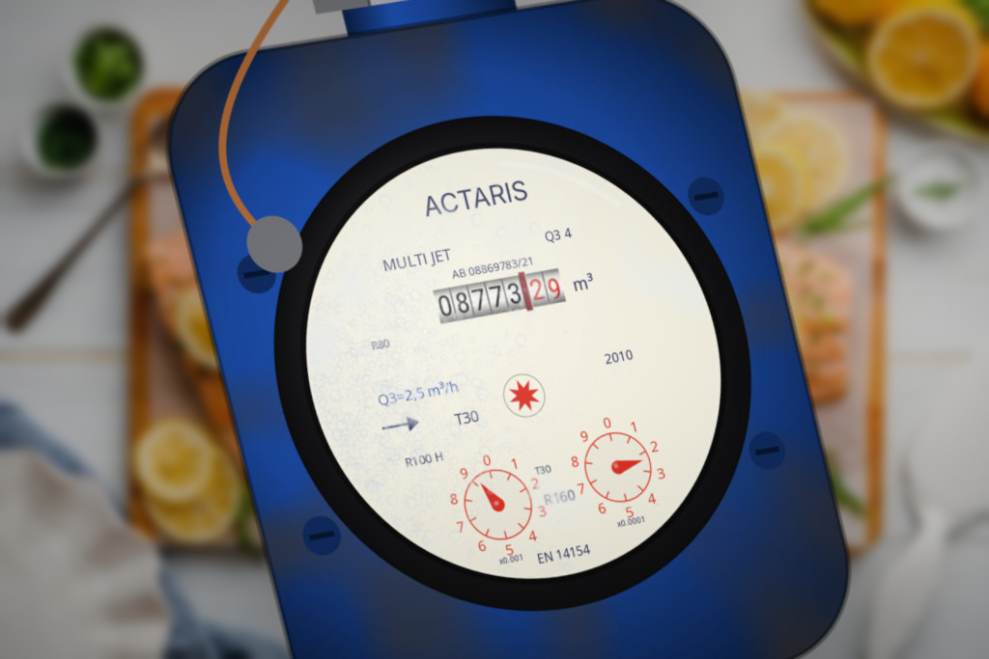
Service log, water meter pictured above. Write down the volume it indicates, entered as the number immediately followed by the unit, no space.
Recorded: 8773.2892m³
